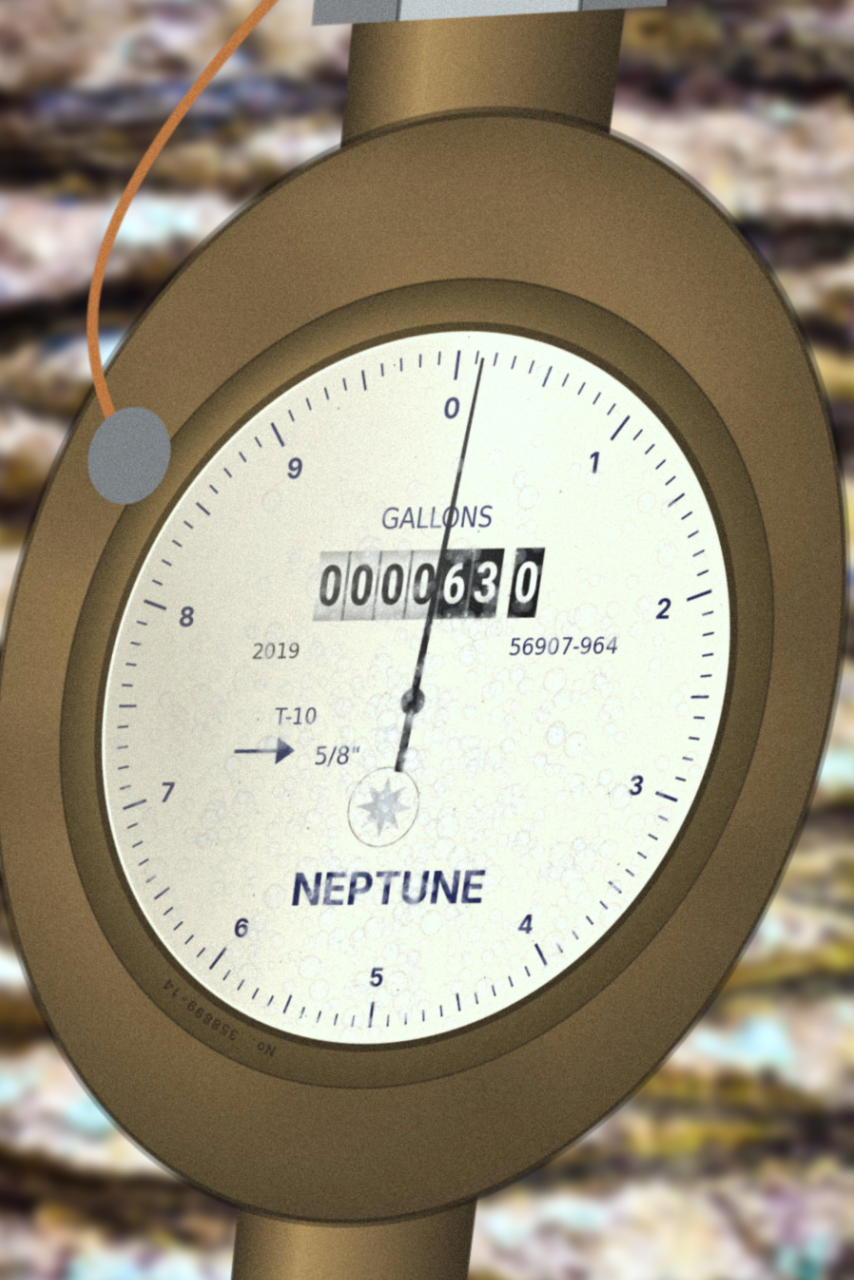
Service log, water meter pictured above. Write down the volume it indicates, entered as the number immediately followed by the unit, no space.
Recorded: 630.1gal
